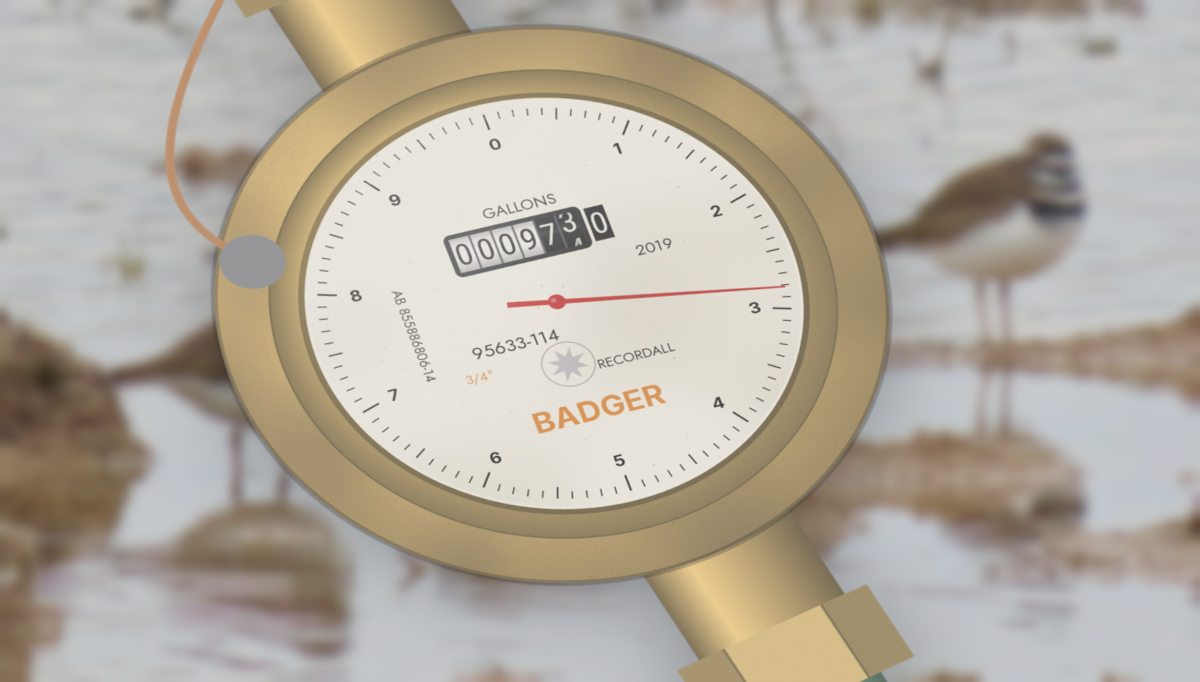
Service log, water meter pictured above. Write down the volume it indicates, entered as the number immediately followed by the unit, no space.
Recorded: 9732.8gal
